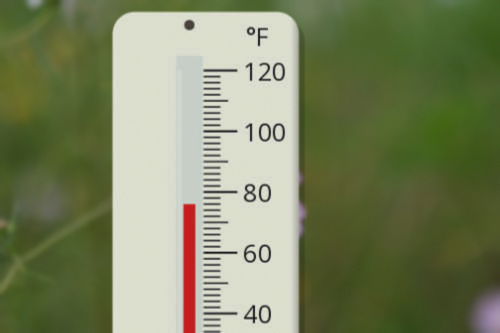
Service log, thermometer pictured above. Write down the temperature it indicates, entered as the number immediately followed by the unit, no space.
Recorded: 76°F
